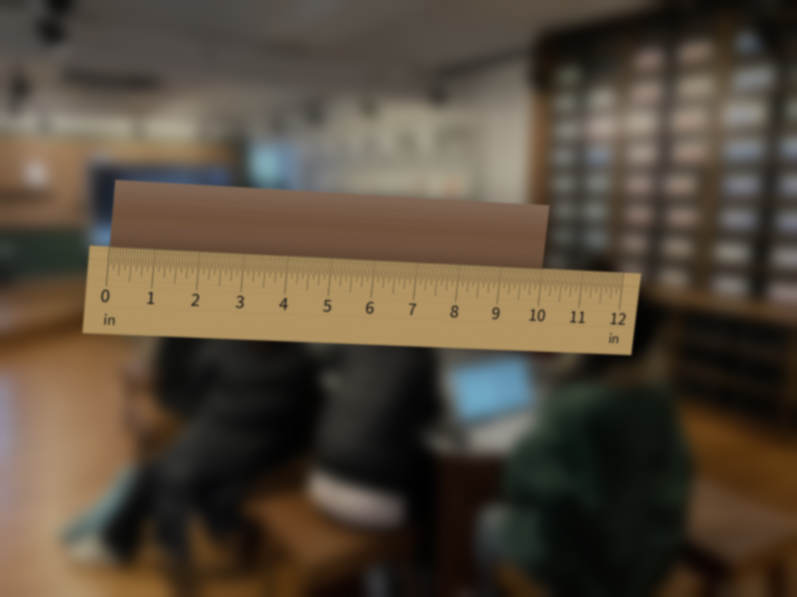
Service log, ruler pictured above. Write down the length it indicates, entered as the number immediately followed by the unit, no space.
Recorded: 10in
